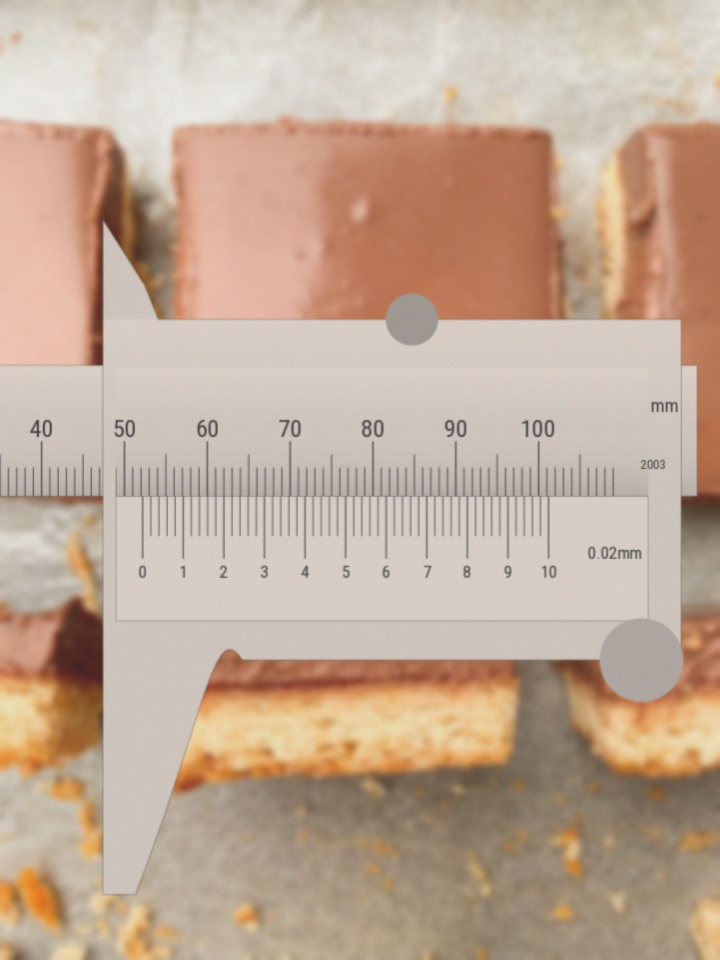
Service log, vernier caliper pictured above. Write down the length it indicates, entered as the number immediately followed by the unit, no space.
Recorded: 52.2mm
